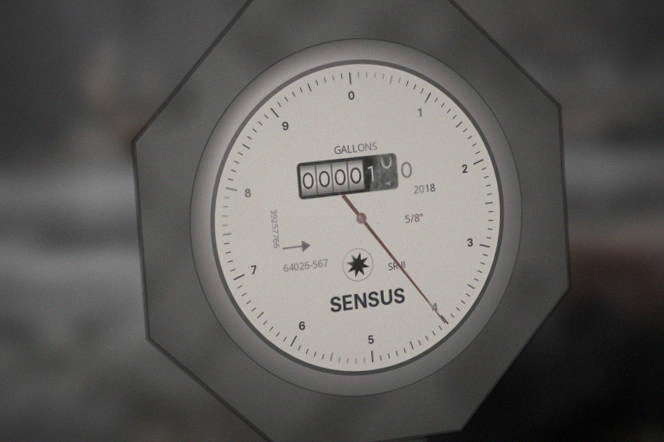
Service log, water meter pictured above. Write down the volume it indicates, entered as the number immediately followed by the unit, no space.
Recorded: 104.0gal
